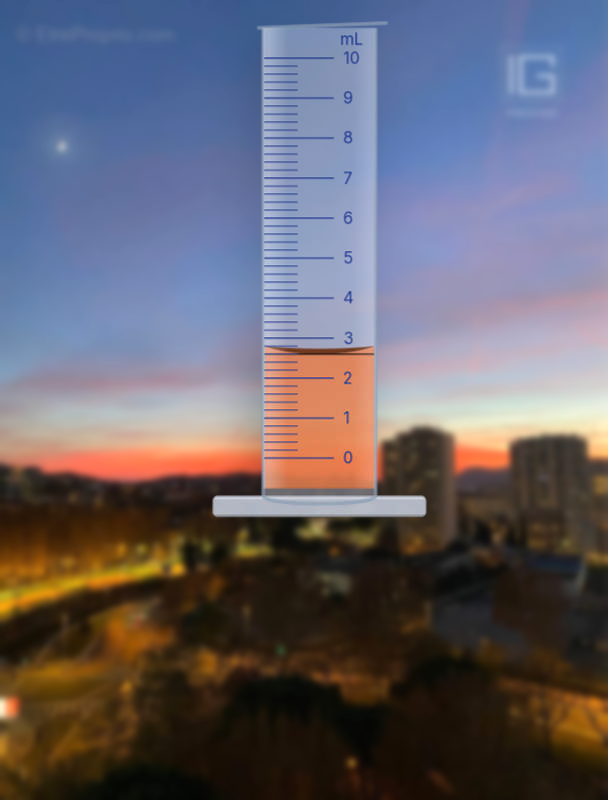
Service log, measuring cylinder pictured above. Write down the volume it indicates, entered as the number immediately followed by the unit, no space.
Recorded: 2.6mL
